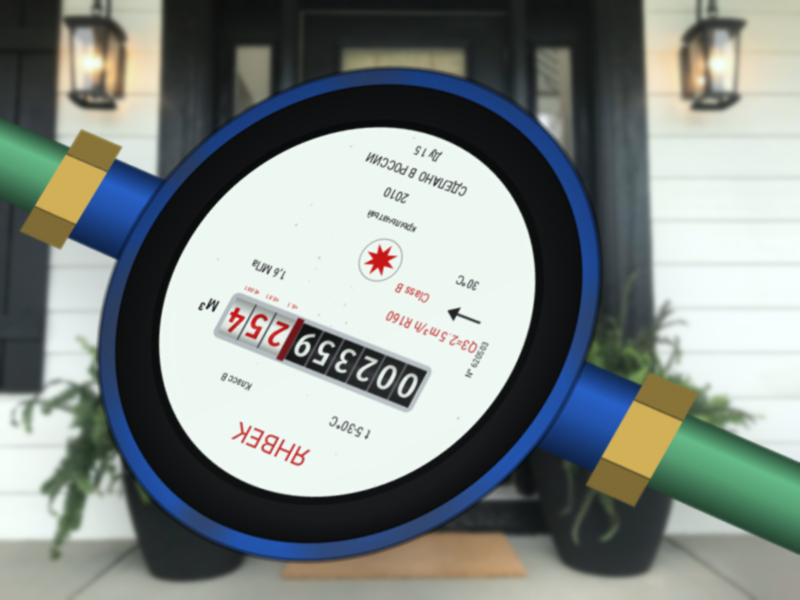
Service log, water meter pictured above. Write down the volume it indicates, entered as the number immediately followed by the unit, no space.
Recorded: 2359.254m³
